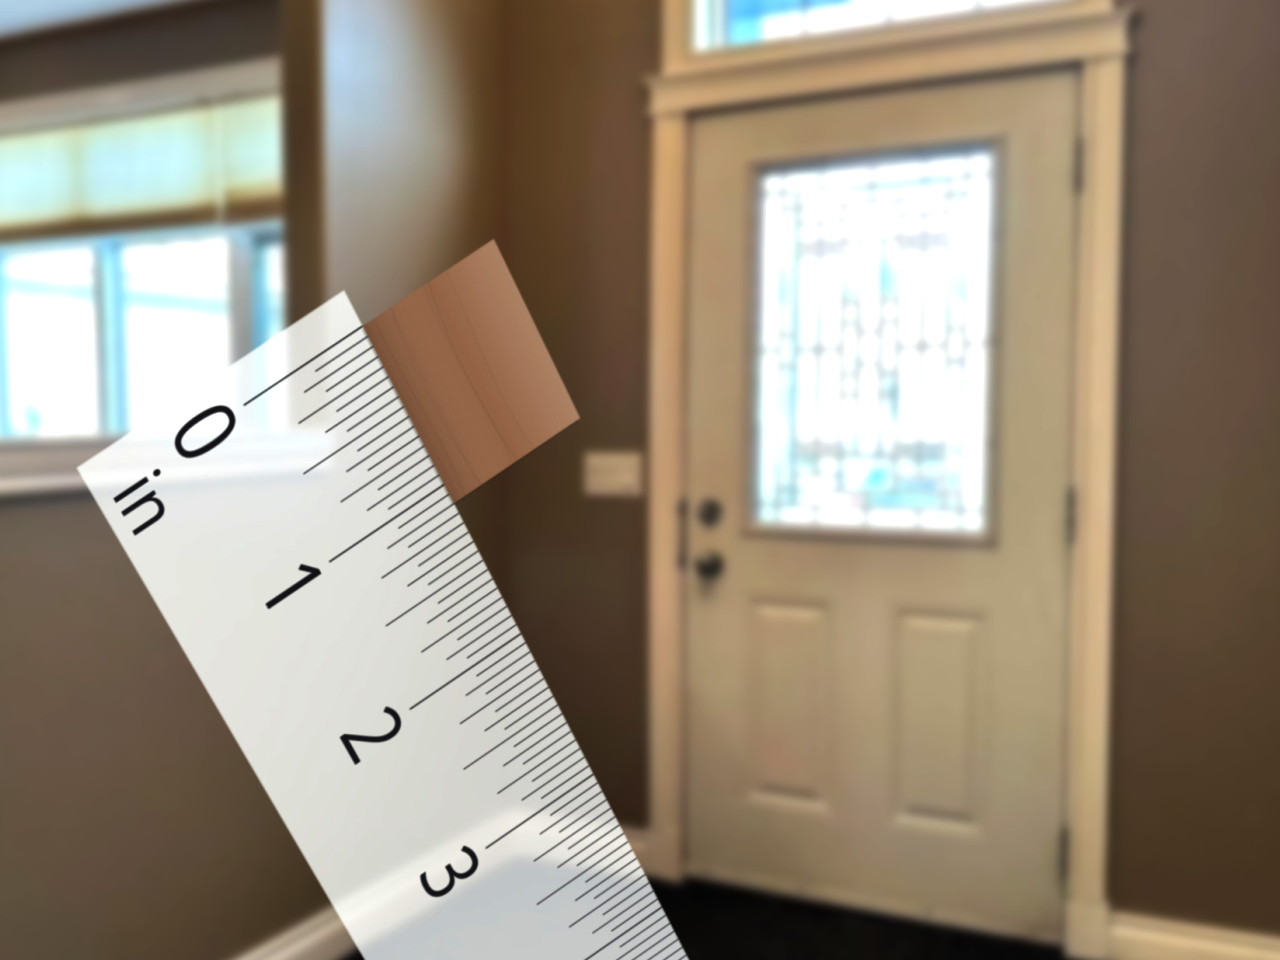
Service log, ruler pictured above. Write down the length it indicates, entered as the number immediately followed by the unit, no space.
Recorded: 1.125in
